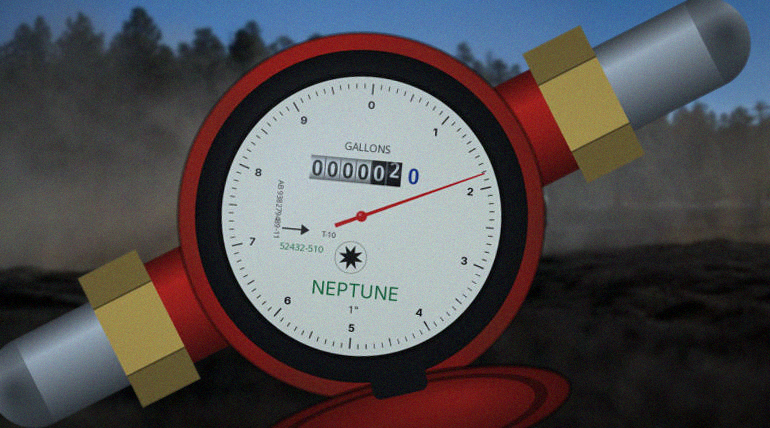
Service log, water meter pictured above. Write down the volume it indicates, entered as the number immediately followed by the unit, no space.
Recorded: 21.8gal
